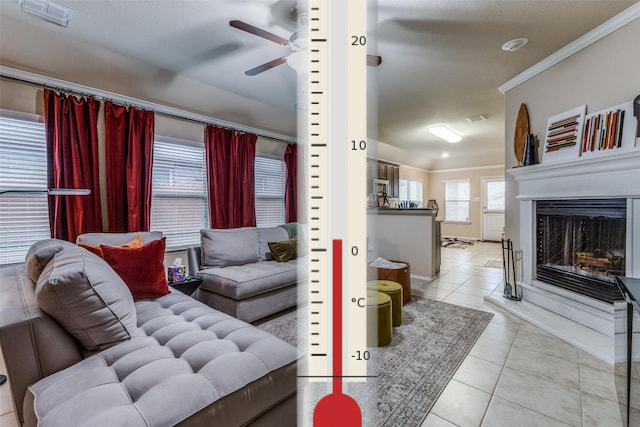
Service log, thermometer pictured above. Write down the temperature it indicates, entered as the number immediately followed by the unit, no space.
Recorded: 1°C
